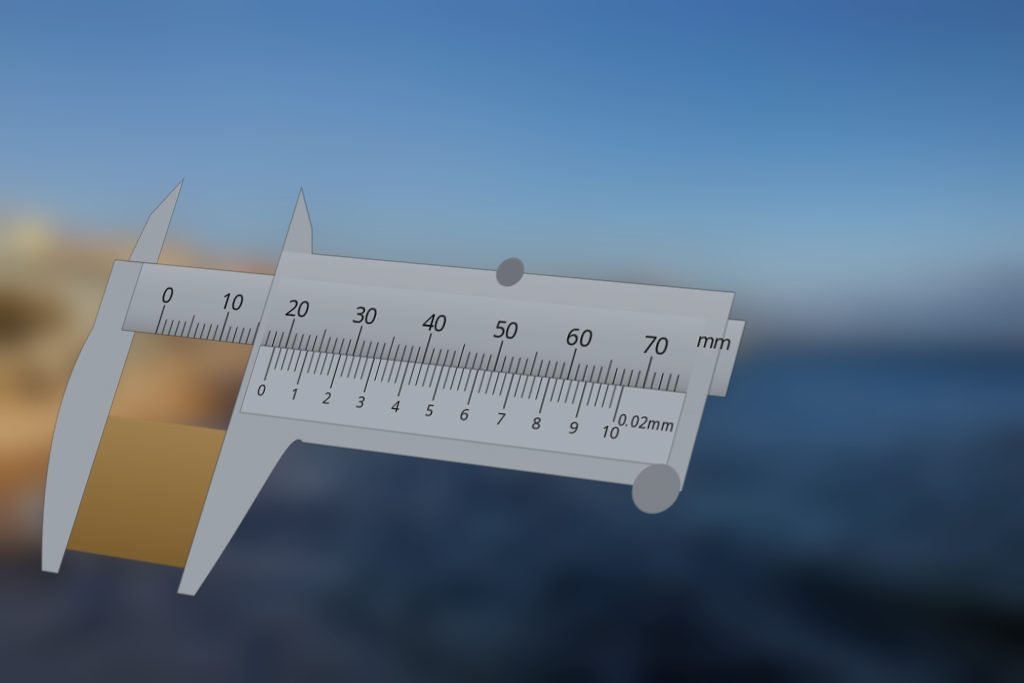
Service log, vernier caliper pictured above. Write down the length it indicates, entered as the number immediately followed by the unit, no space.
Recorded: 18.4mm
